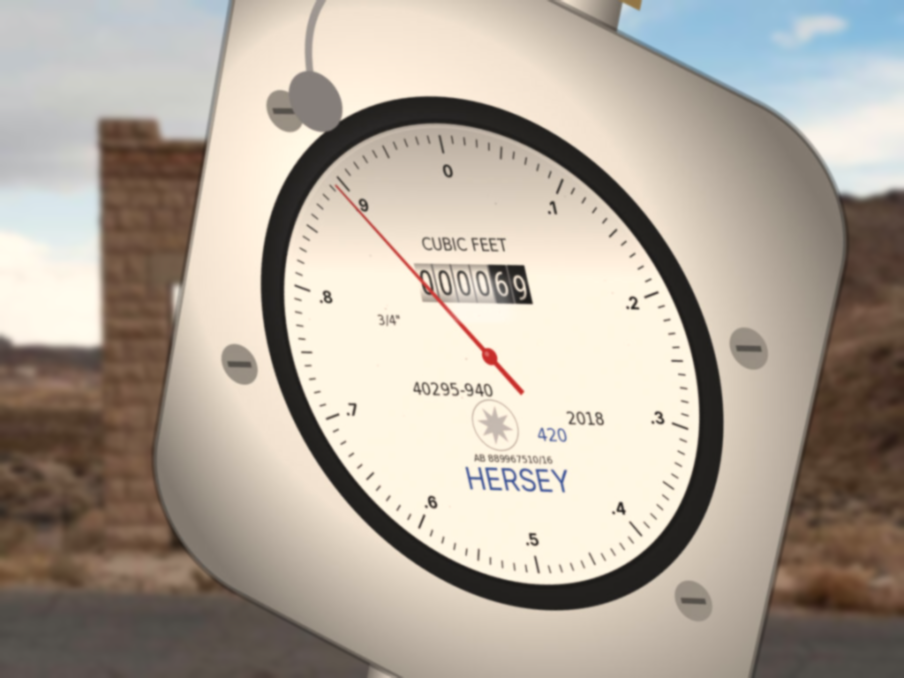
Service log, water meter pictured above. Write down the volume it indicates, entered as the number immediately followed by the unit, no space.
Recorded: 68.89ft³
